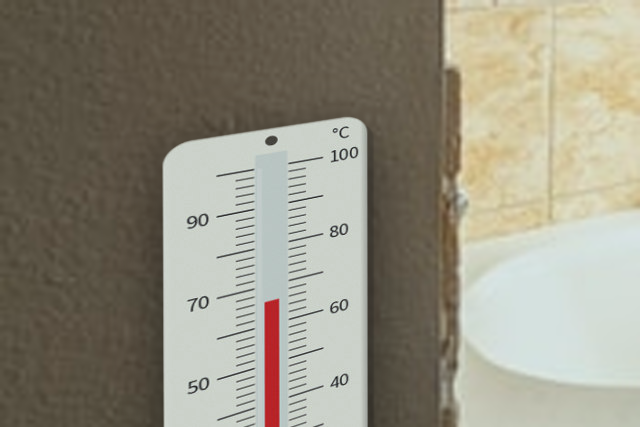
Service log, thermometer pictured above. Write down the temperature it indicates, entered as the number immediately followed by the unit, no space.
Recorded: 66°C
